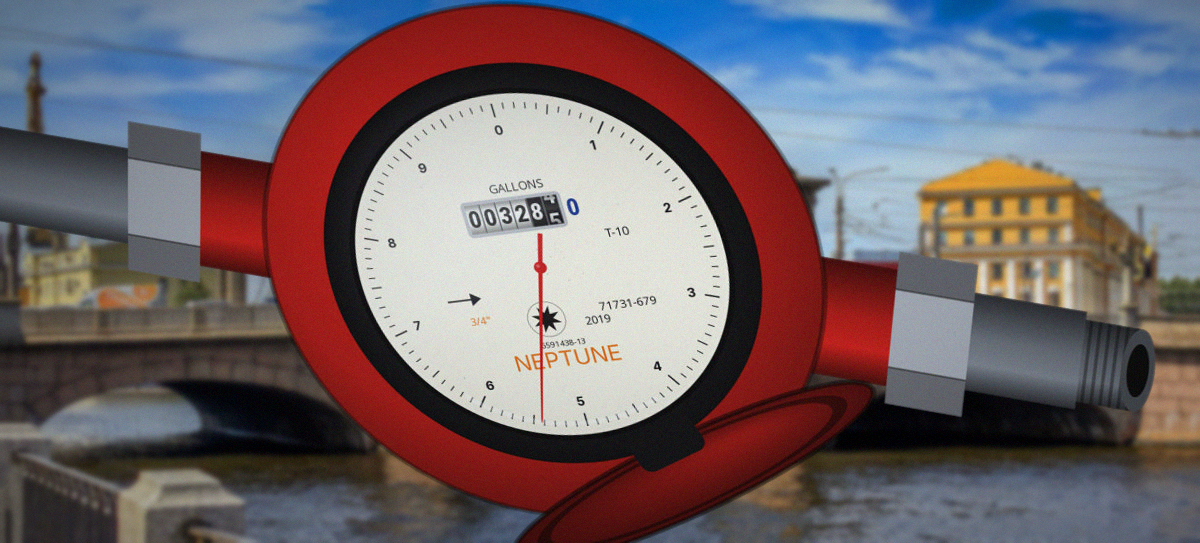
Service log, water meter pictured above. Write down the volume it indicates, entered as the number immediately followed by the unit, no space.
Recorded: 32845.4gal
